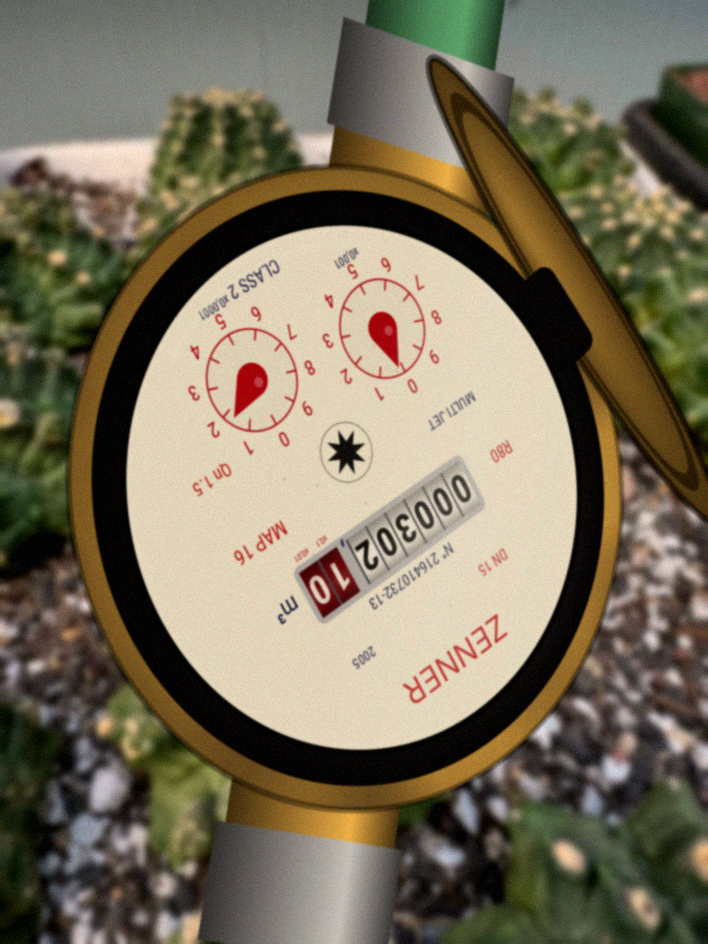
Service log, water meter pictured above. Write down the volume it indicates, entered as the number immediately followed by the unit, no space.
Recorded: 302.1001m³
